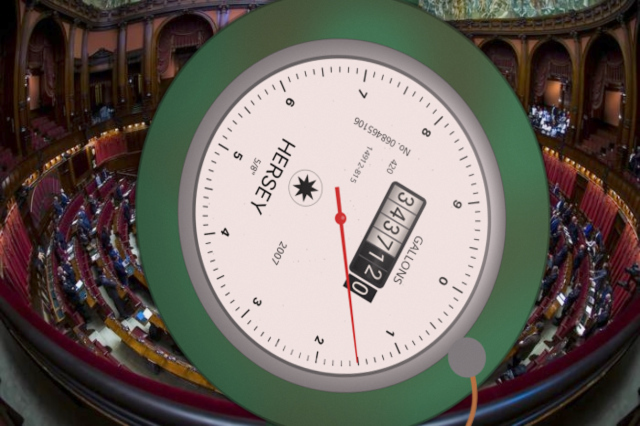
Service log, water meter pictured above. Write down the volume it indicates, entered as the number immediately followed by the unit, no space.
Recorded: 3437121.5gal
